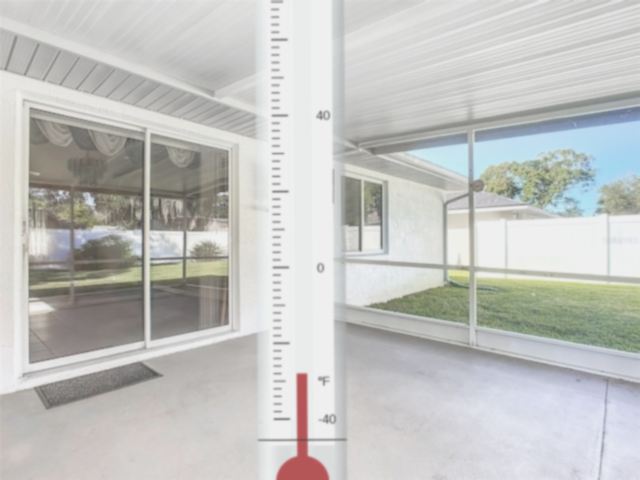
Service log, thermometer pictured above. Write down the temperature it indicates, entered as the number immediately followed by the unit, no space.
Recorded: -28°F
